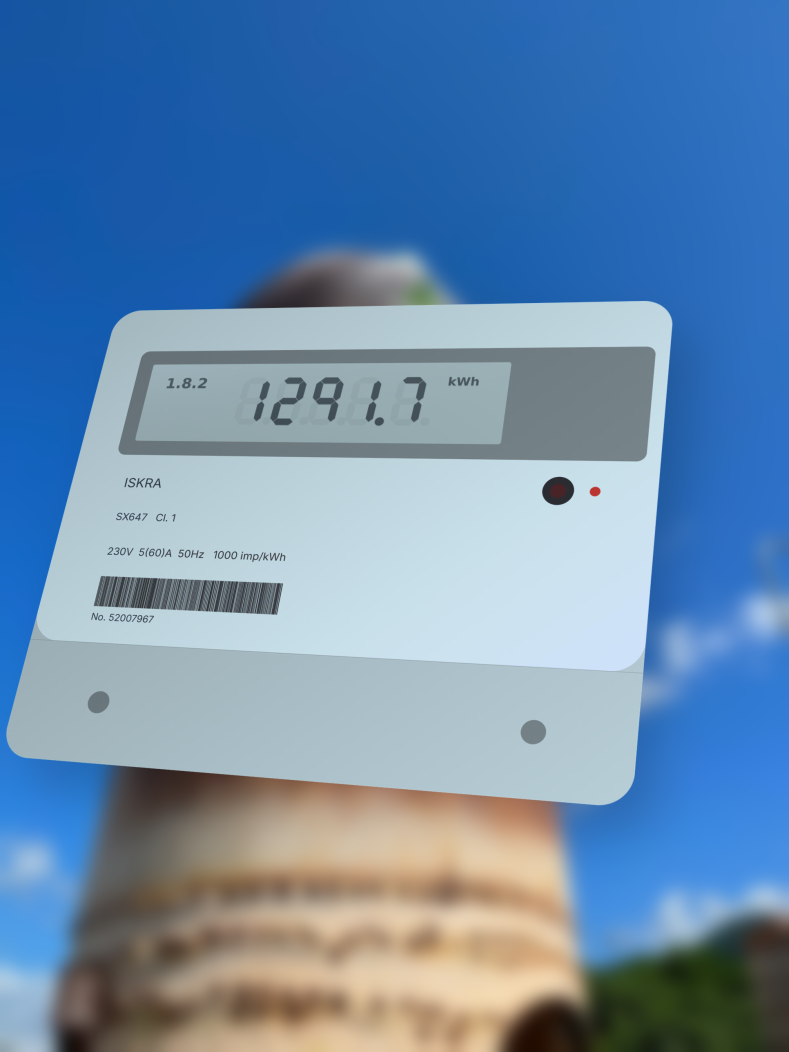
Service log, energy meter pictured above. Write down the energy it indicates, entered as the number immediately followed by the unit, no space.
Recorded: 1291.7kWh
